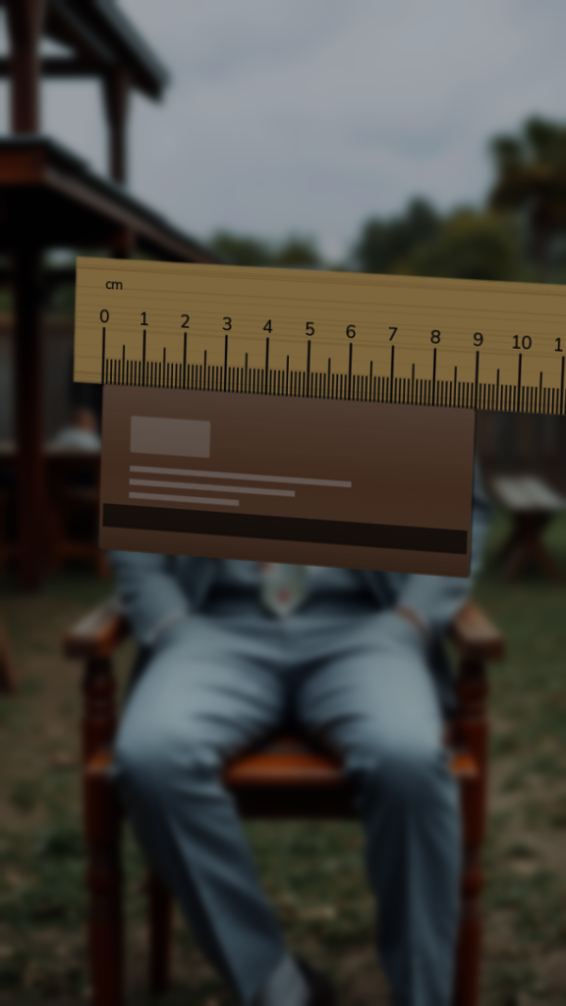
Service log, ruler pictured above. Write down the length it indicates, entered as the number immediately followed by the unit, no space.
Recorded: 9cm
